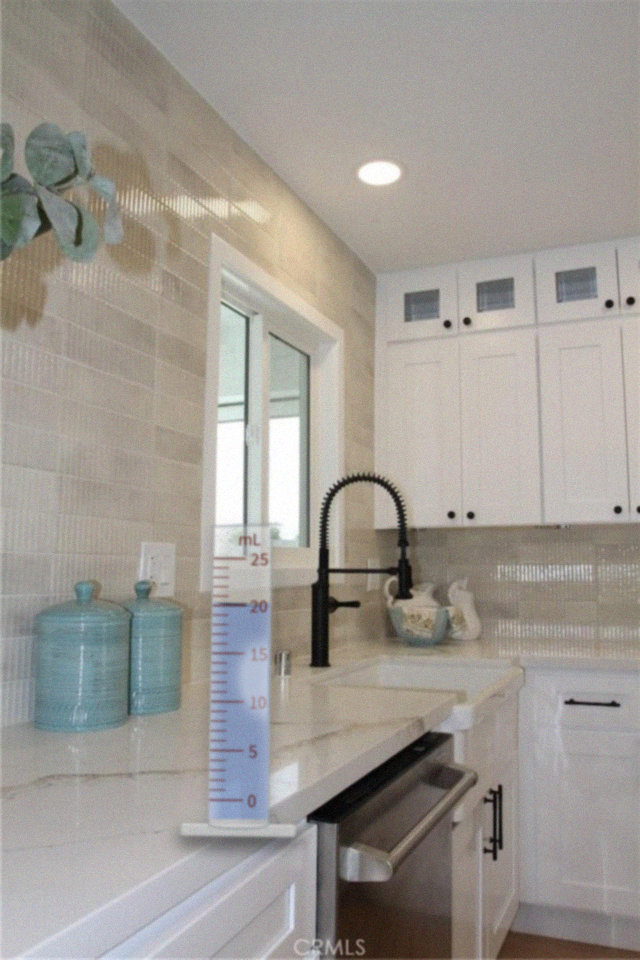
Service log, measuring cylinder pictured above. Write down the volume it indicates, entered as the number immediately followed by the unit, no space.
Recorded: 20mL
